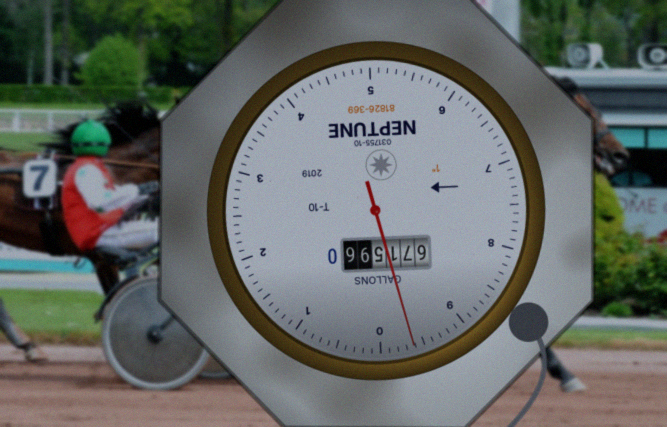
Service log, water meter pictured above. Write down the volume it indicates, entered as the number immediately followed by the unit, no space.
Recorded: 6715959.6gal
